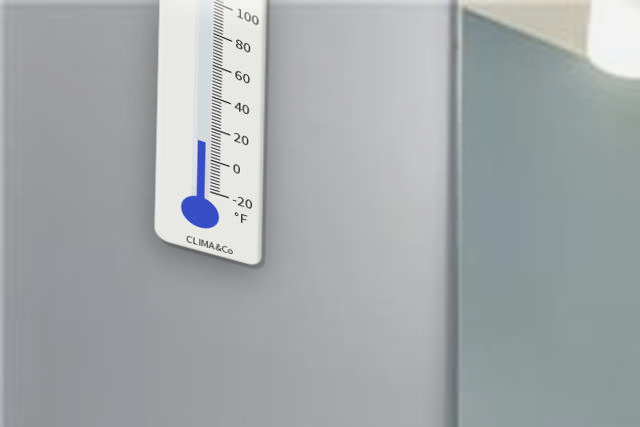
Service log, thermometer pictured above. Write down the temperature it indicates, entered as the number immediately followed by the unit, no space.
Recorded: 10°F
